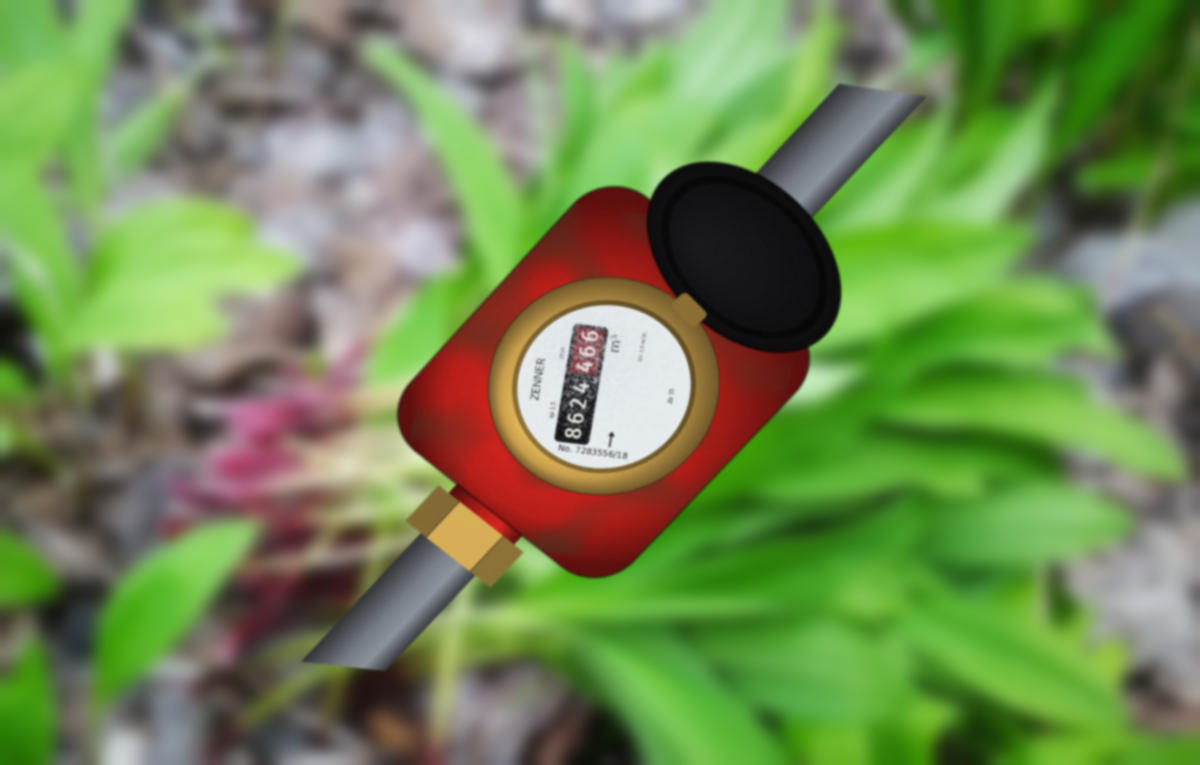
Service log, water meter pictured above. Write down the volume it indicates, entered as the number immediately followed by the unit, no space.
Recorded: 8624.466m³
